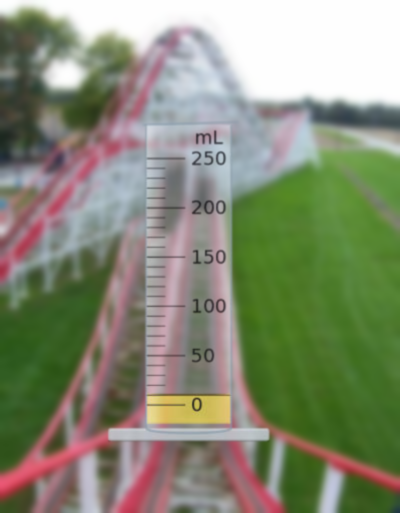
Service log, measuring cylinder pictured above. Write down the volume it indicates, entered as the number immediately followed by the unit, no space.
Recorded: 10mL
